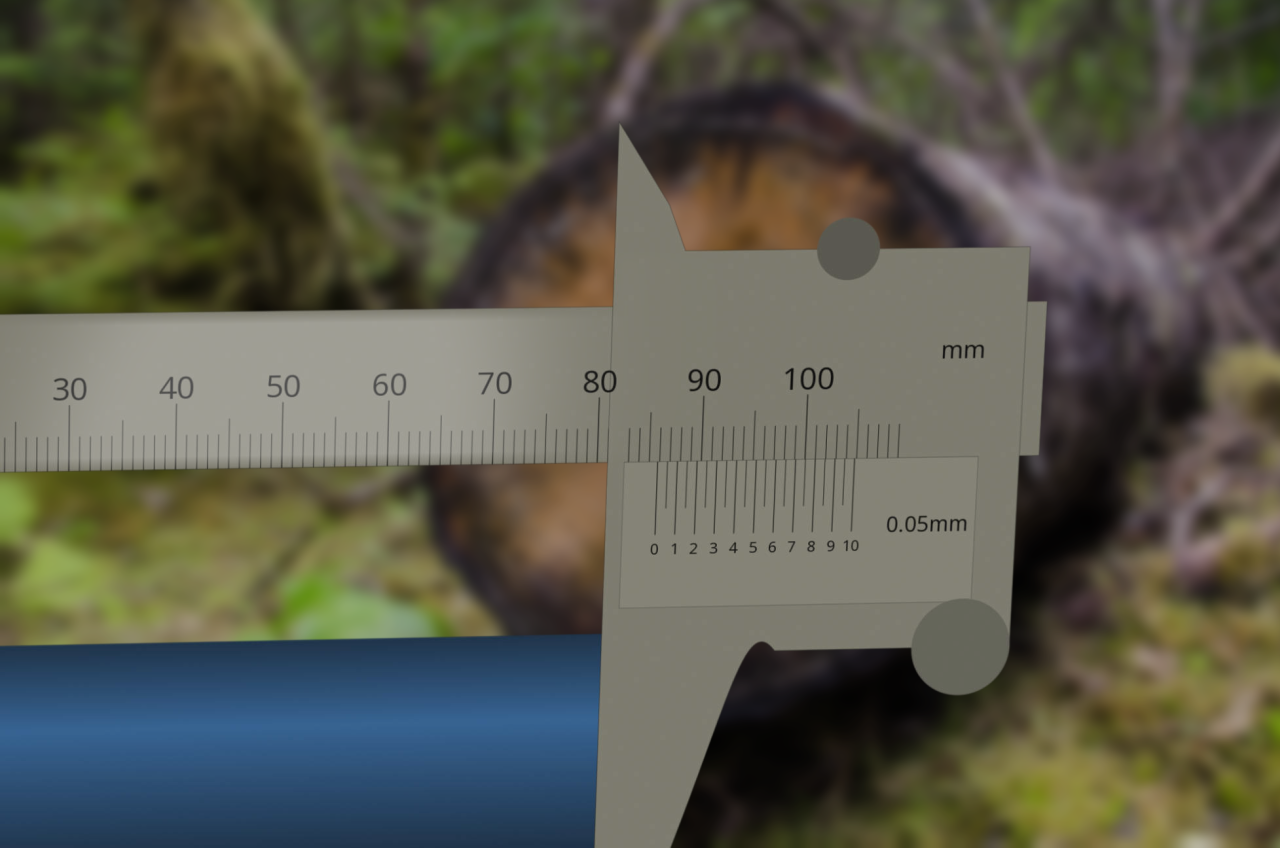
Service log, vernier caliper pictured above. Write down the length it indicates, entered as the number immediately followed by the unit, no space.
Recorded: 85.8mm
